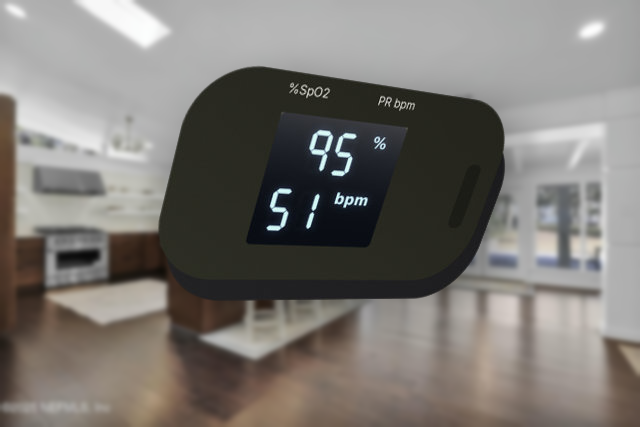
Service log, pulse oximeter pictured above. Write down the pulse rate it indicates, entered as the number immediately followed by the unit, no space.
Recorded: 51bpm
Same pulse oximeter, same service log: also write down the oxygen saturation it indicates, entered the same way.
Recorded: 95%
